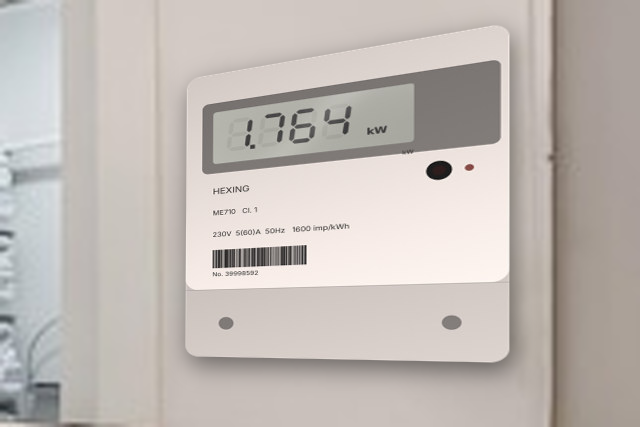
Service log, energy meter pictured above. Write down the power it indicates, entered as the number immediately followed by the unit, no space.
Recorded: 1.764kW
